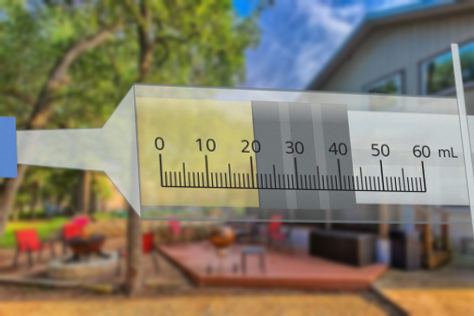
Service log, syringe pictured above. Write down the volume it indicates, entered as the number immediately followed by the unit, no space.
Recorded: 21mL
